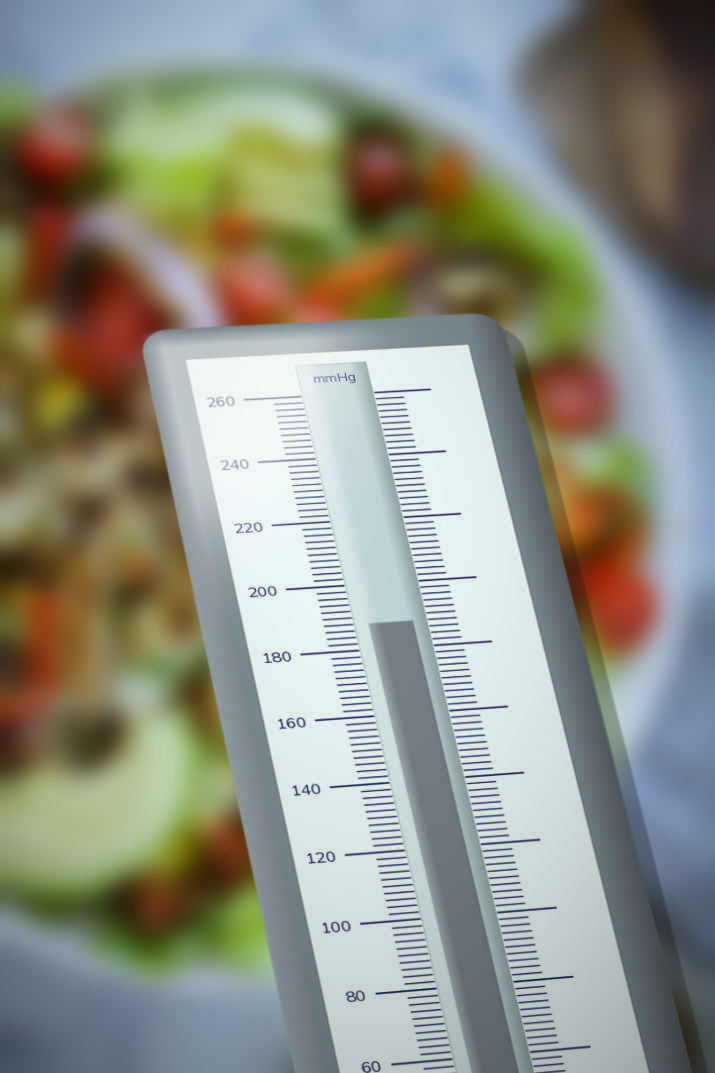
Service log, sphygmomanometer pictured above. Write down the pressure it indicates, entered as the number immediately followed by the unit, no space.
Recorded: 188mmHg
